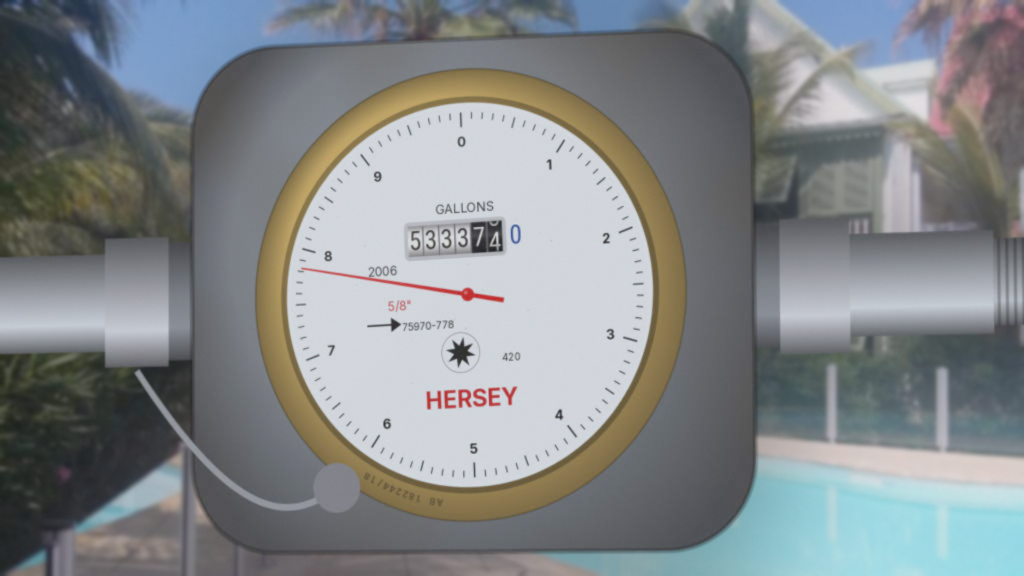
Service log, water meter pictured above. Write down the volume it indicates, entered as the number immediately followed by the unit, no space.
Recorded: 5333737.8gal
